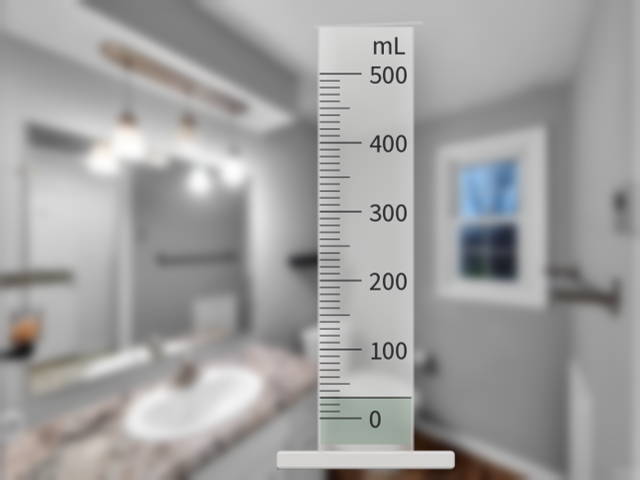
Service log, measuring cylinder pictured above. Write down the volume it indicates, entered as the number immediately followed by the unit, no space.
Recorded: 30mL
